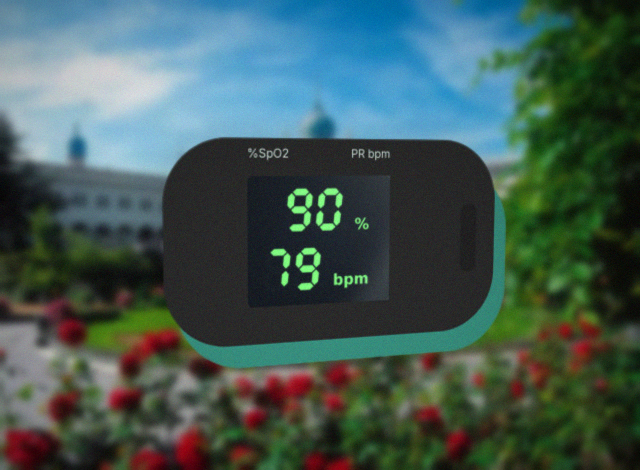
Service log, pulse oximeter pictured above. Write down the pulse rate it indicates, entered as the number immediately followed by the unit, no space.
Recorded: 79bpm
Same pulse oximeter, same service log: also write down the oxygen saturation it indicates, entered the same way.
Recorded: 90%
